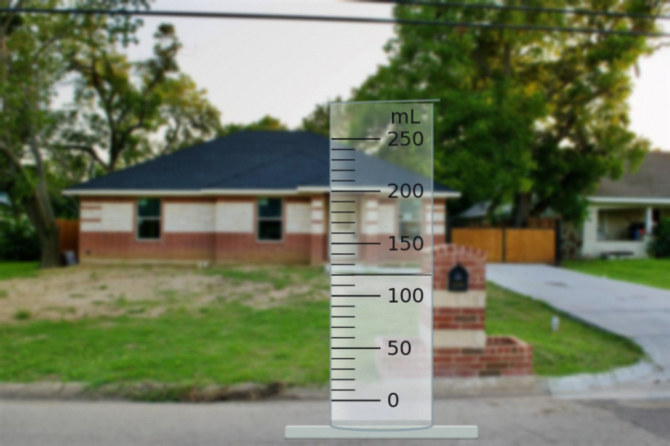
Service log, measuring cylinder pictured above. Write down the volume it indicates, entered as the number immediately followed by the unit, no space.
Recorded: 120mL
